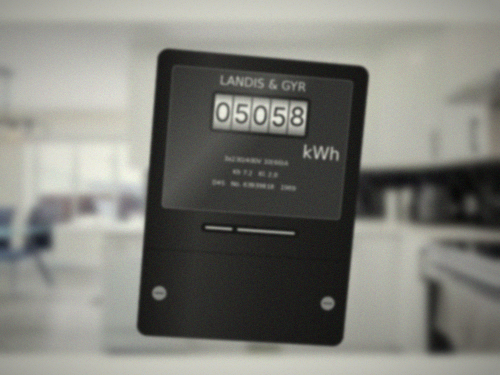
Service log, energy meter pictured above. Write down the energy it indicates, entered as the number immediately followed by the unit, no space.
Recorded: 5058kWh
